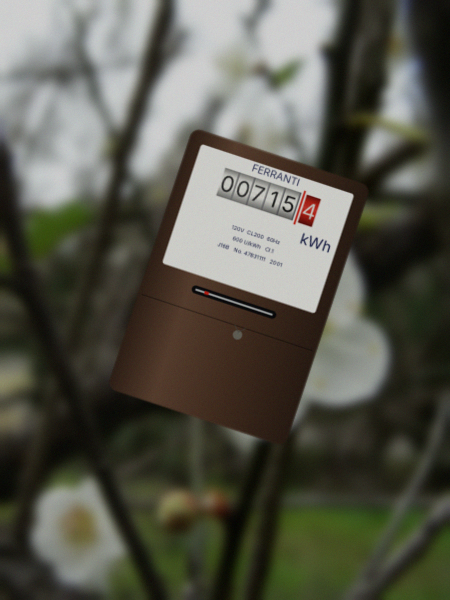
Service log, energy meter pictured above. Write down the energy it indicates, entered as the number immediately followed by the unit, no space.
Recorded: 715.4kWh
